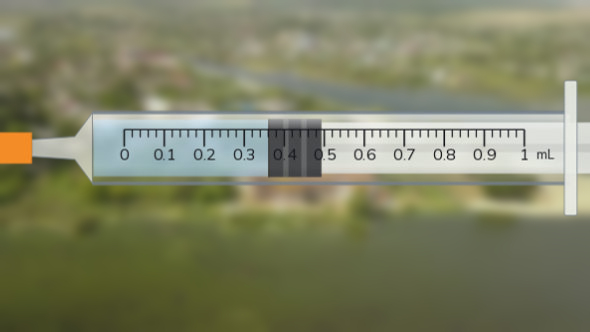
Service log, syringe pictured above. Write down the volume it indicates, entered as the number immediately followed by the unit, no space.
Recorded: 0.36mL
